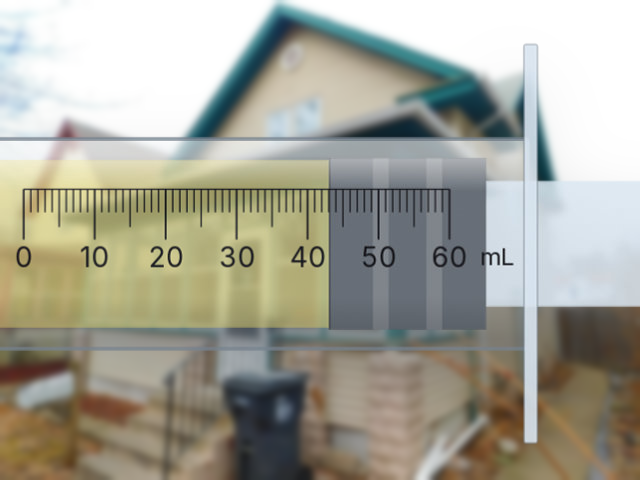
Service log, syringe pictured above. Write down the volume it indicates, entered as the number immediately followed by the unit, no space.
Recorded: 43mL
